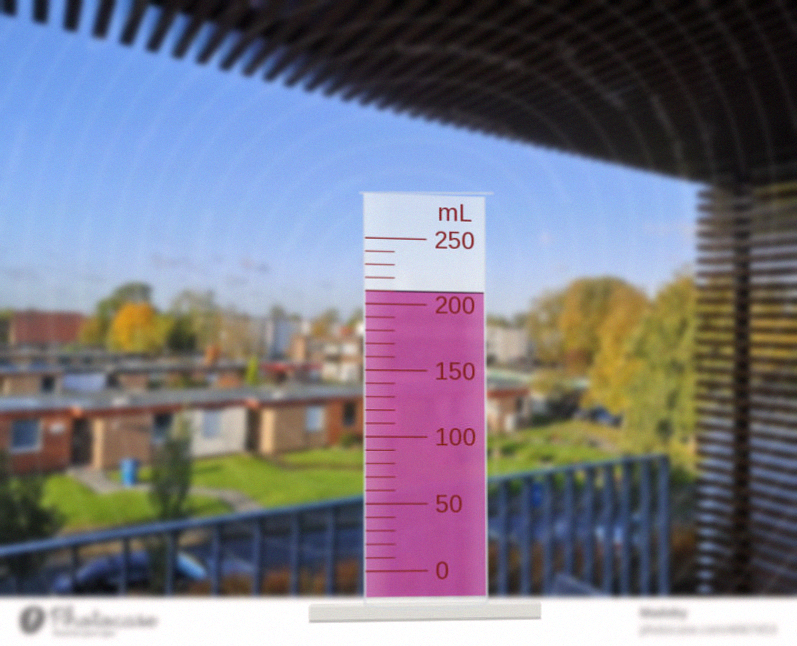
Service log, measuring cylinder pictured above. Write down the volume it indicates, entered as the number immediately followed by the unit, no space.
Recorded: 210mL
